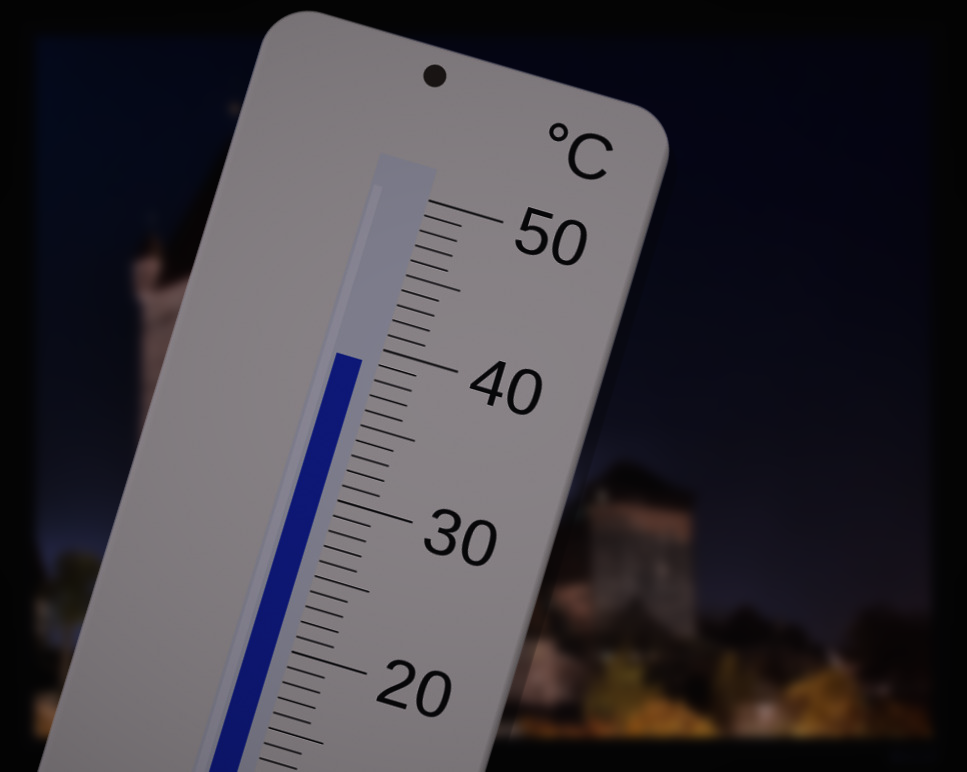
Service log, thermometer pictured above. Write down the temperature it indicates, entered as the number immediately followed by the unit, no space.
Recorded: 39°C
